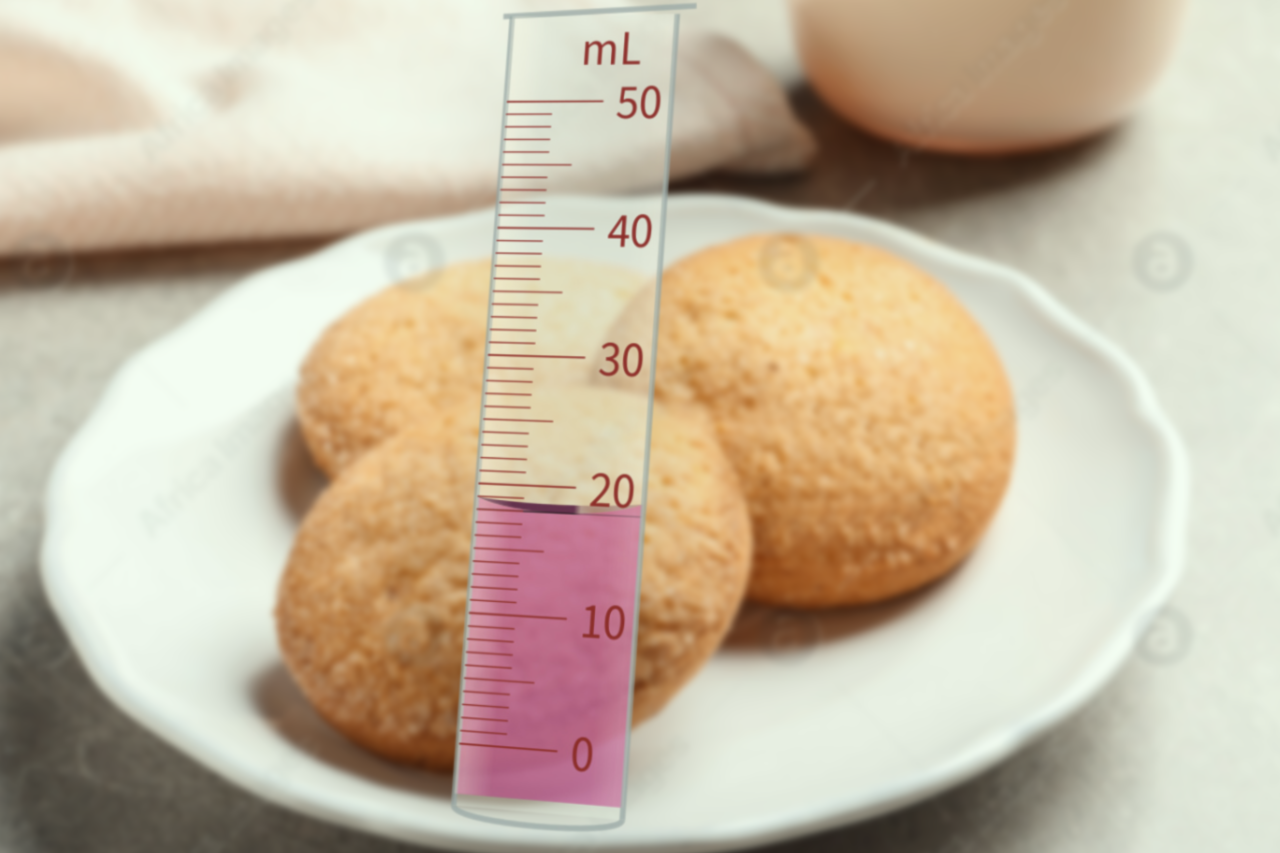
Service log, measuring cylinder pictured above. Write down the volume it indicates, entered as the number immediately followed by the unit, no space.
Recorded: 18mL
